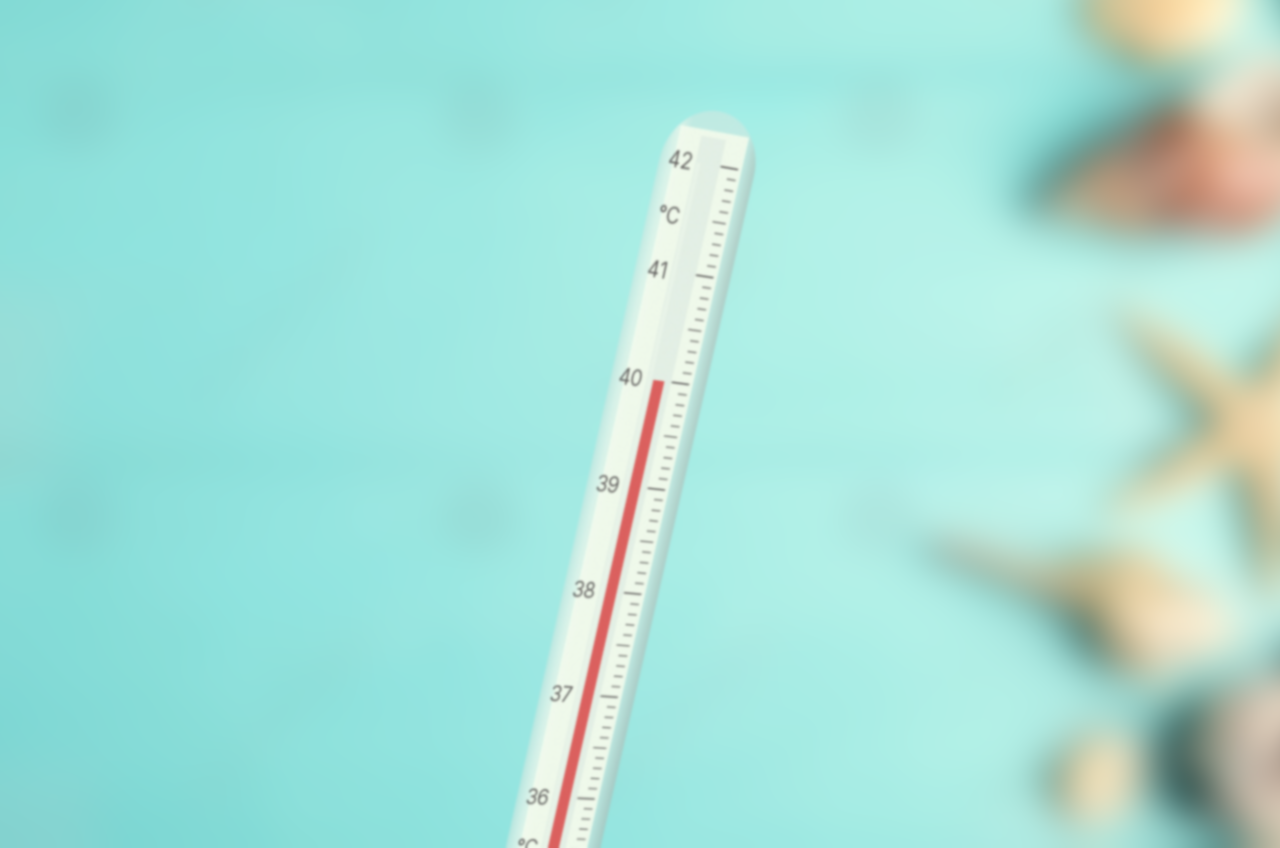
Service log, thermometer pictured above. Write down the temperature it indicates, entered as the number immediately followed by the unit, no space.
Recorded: 40°C
